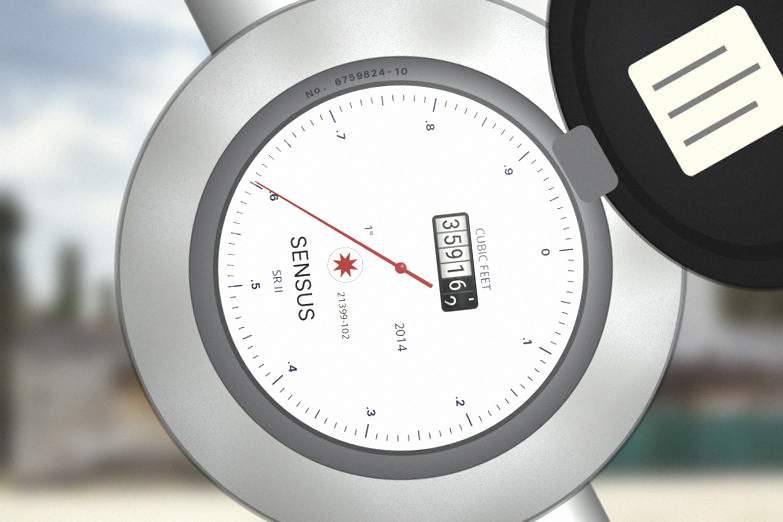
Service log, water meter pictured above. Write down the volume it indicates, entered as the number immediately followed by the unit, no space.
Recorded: 359161.60ft³
